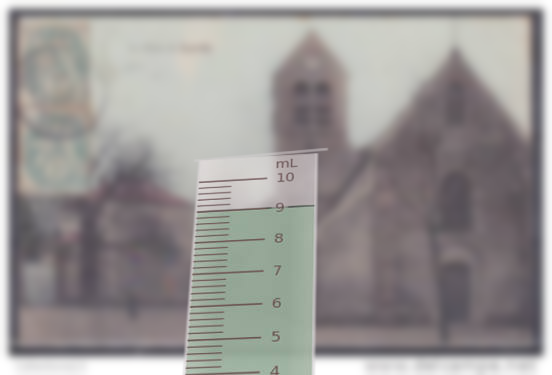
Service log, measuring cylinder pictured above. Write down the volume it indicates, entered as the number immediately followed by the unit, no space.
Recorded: 9mL
